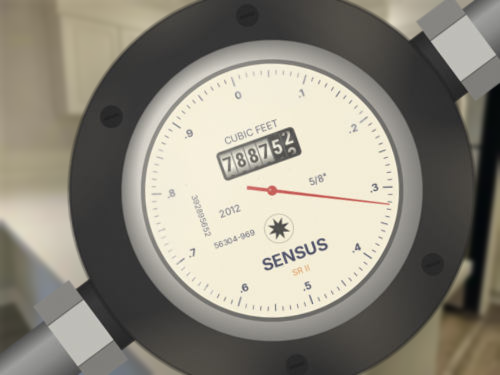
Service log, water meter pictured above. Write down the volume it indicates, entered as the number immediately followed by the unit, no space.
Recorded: 788752.32ft³
